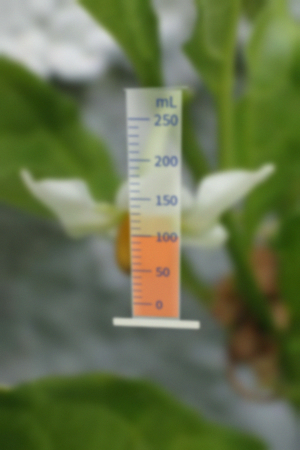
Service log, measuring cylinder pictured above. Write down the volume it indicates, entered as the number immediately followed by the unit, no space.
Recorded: 100mL
